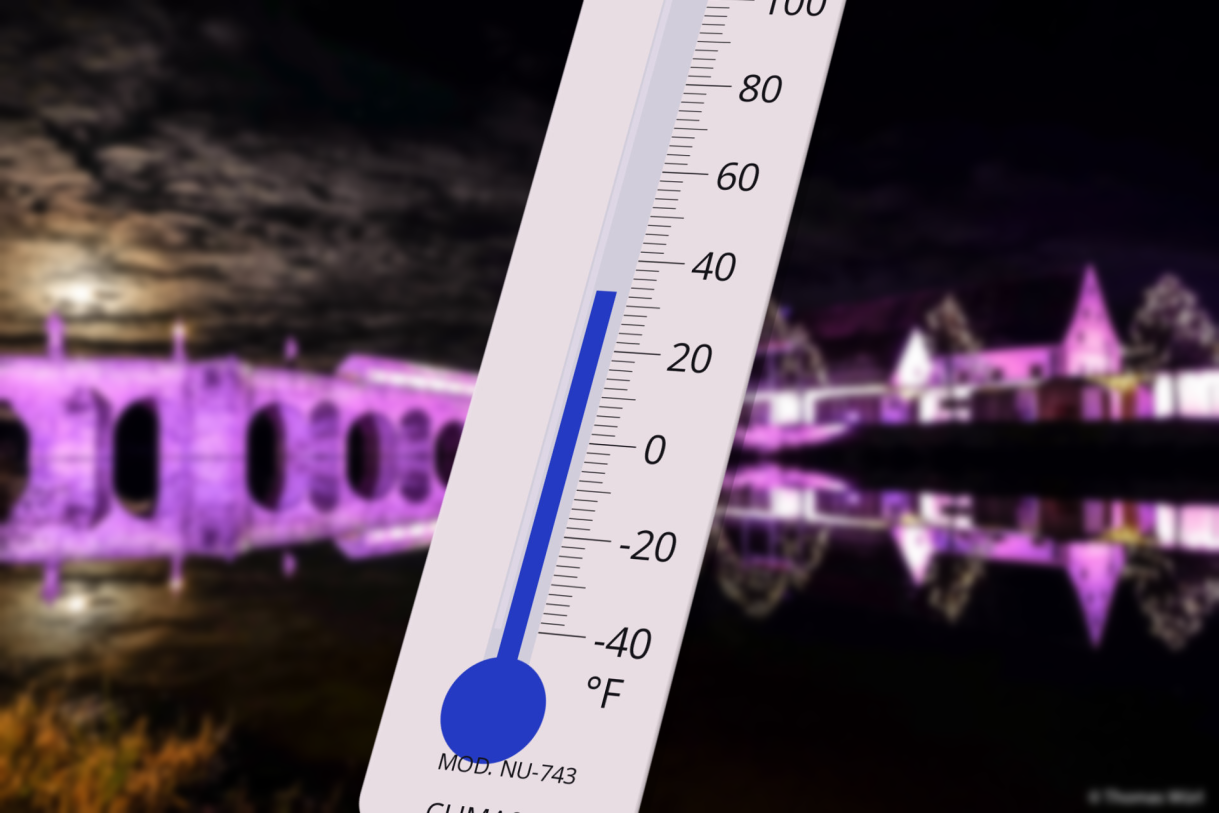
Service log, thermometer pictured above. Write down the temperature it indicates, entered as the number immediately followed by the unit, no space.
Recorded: 33°F
